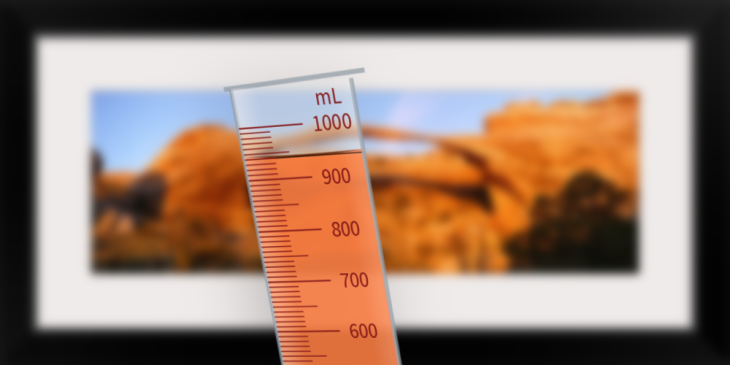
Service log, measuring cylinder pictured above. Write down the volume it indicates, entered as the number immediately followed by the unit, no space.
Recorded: 940mL
